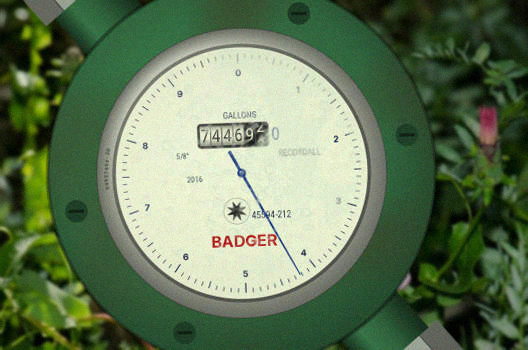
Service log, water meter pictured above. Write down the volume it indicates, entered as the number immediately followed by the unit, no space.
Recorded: 7446924.2gal
